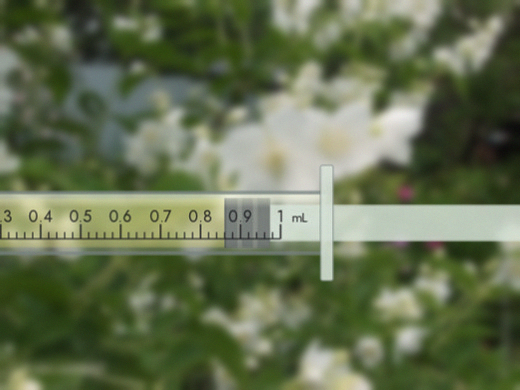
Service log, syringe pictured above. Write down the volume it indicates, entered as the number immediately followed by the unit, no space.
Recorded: 0.86mL
